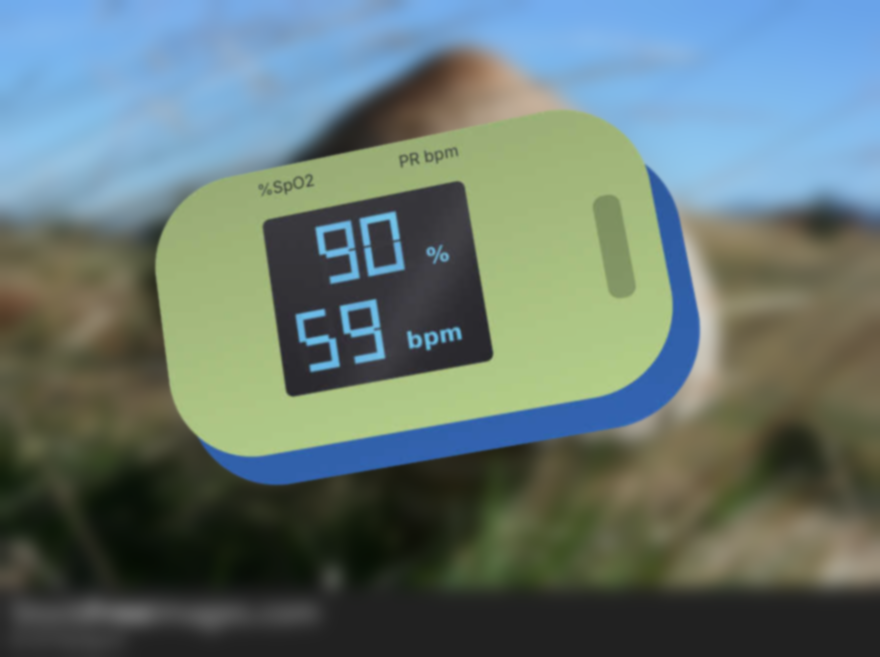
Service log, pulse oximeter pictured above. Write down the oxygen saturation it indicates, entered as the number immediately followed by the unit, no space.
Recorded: 90%
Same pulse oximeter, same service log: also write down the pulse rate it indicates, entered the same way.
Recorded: 59bpm
